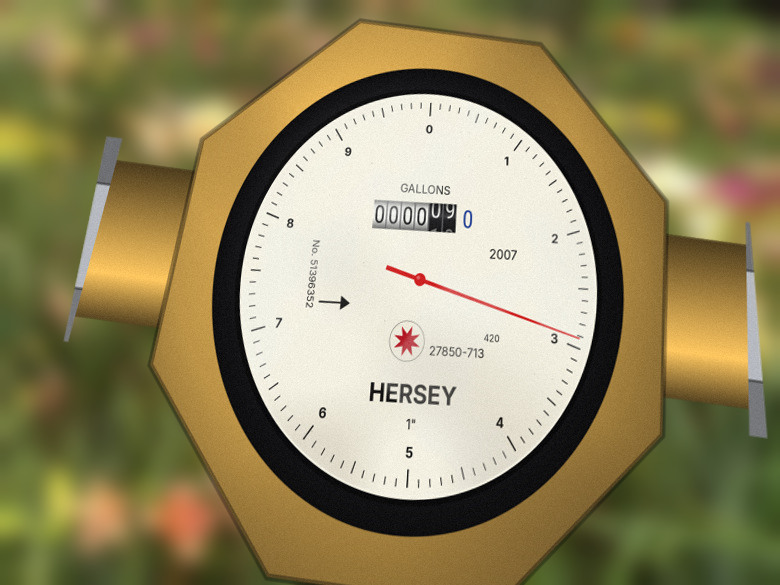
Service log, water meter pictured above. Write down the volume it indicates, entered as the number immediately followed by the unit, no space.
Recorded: 92.9gal
